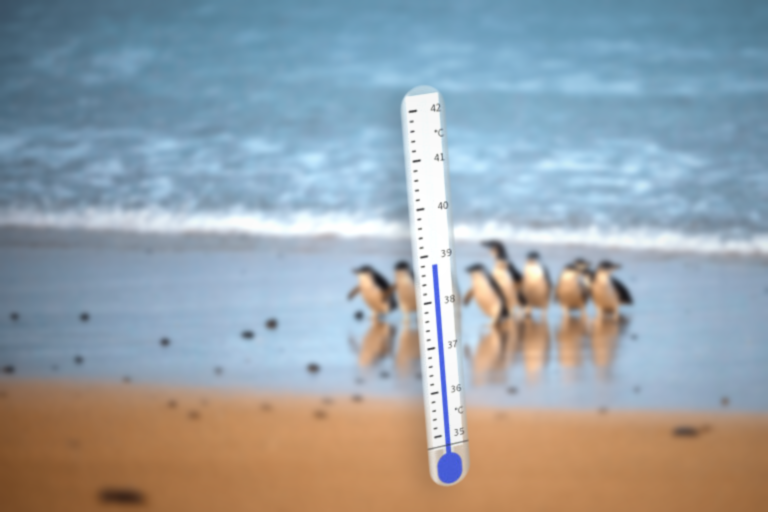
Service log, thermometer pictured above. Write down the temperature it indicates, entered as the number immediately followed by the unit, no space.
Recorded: 38.8°C
